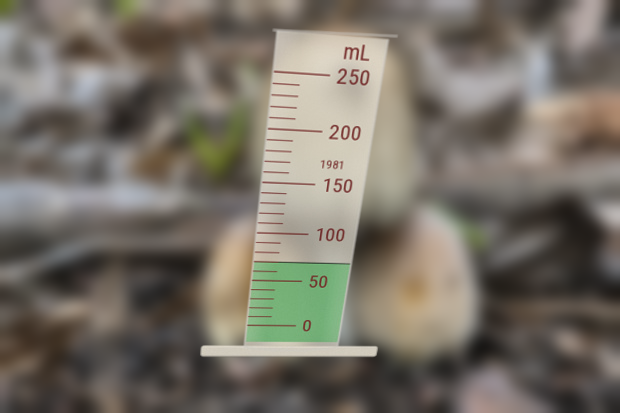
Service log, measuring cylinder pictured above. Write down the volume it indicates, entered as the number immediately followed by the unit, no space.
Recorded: 70mL
